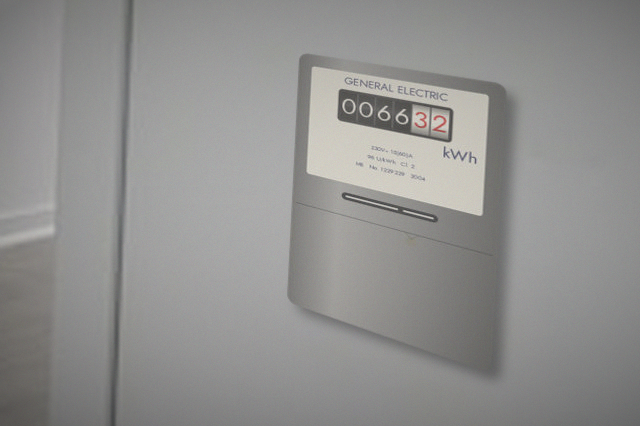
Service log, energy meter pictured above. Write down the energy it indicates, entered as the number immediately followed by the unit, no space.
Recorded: 66.32kWh
